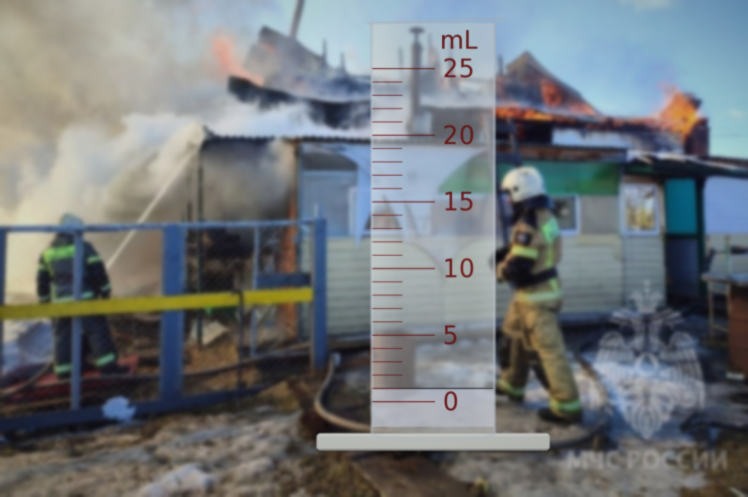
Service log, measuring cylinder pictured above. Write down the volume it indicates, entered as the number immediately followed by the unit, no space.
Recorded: 1mL
